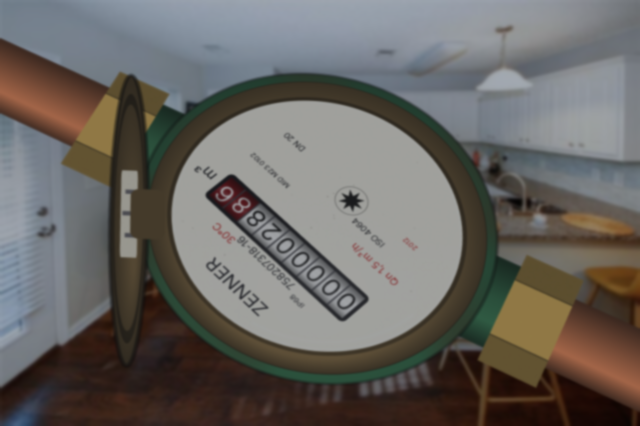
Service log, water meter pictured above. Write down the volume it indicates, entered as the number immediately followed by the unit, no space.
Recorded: 28.86m³
